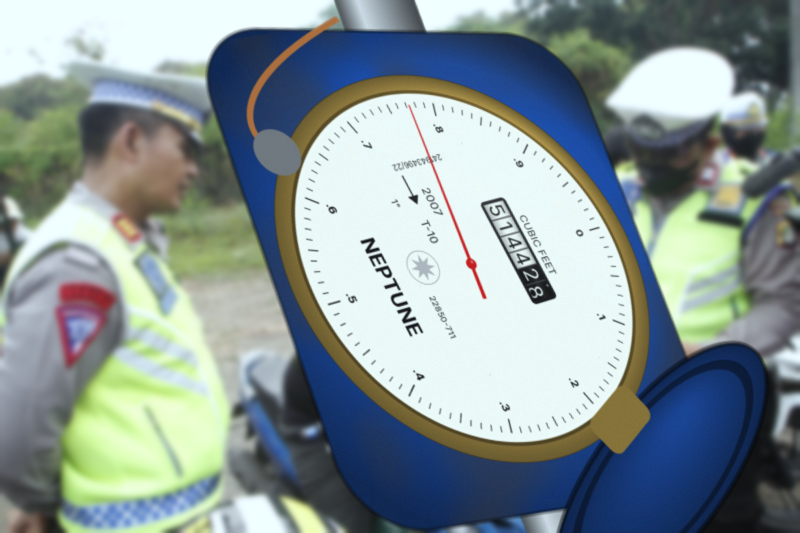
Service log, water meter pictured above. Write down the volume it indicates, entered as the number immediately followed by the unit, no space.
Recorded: 514427.77ft³
